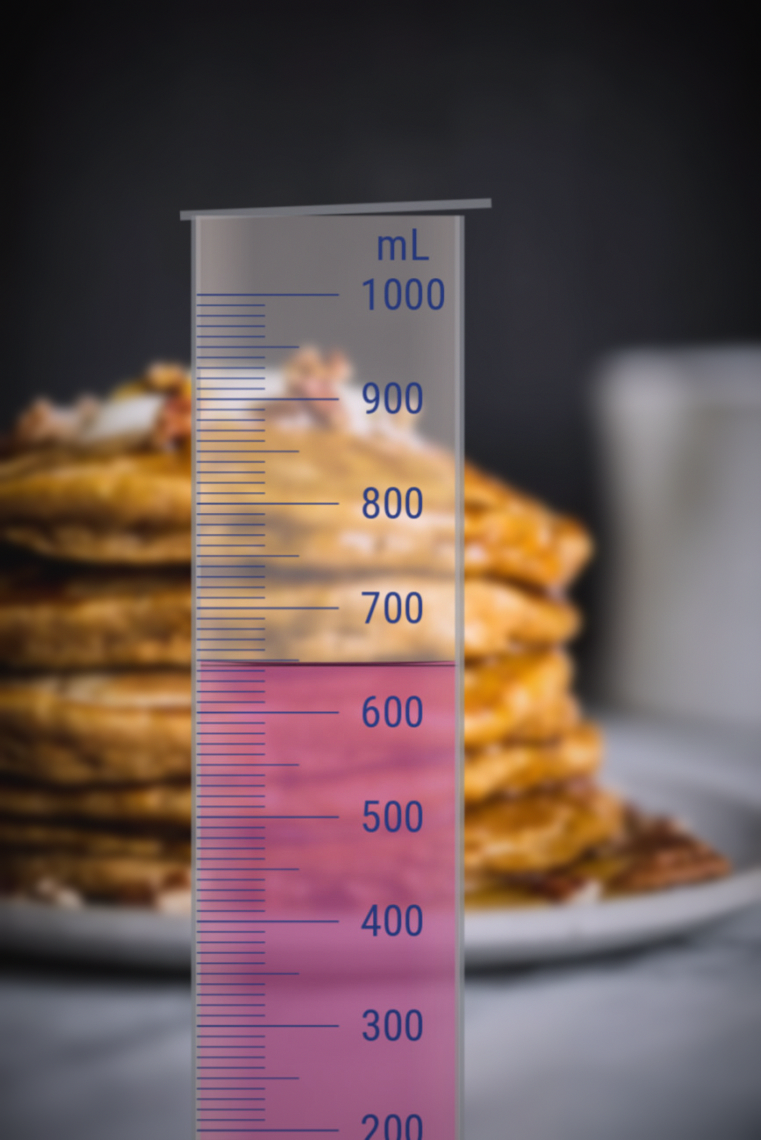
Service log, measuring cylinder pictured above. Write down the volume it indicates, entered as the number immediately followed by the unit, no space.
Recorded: 645mL
